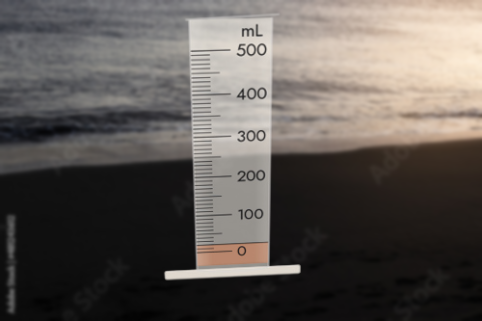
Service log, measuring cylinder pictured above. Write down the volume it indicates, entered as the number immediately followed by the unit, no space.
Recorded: 20mL
